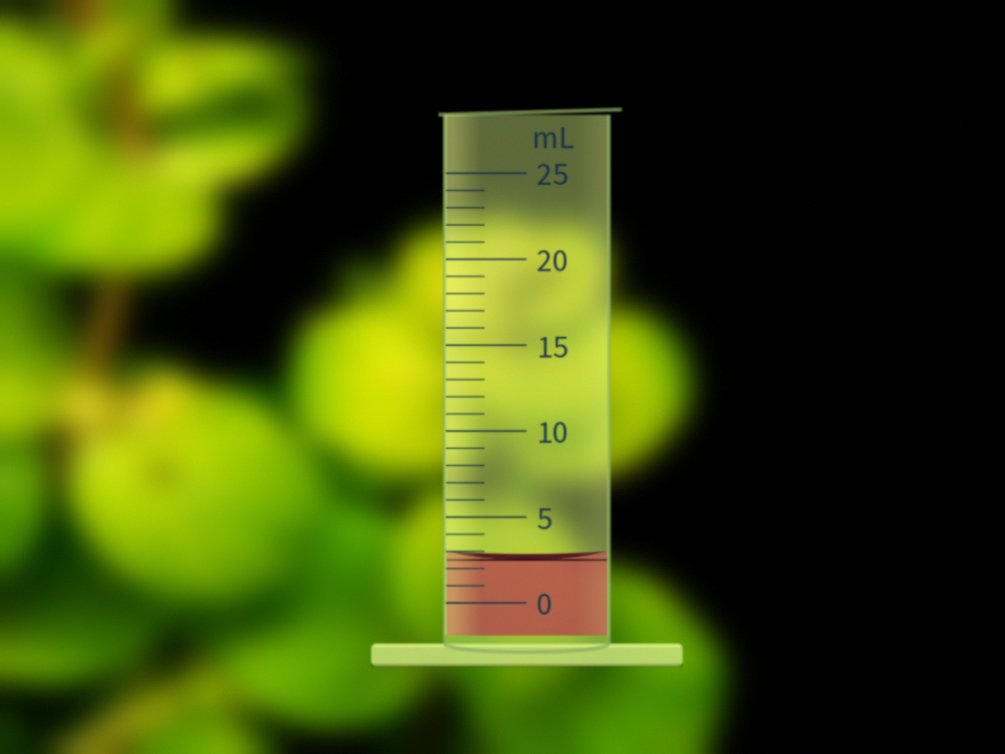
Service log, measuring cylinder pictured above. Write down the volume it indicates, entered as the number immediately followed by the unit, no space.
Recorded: 2.5mL
